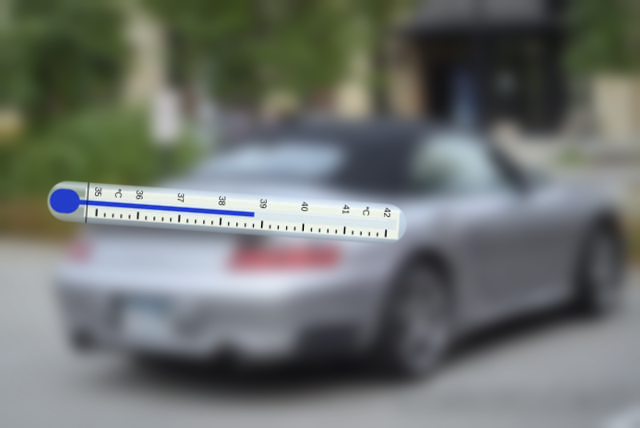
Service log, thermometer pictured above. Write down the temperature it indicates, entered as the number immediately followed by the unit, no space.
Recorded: 38.8°C
